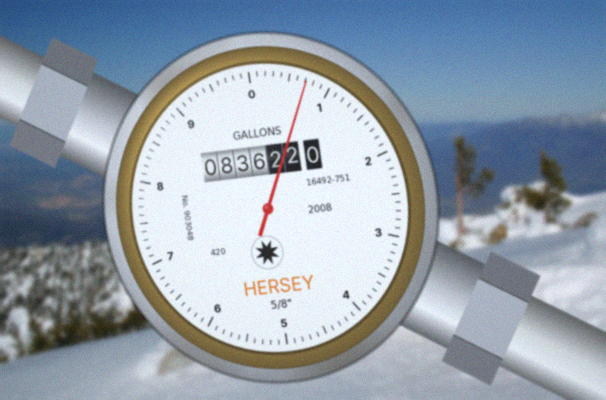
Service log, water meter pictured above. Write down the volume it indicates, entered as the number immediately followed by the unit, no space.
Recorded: 836220.7gal
